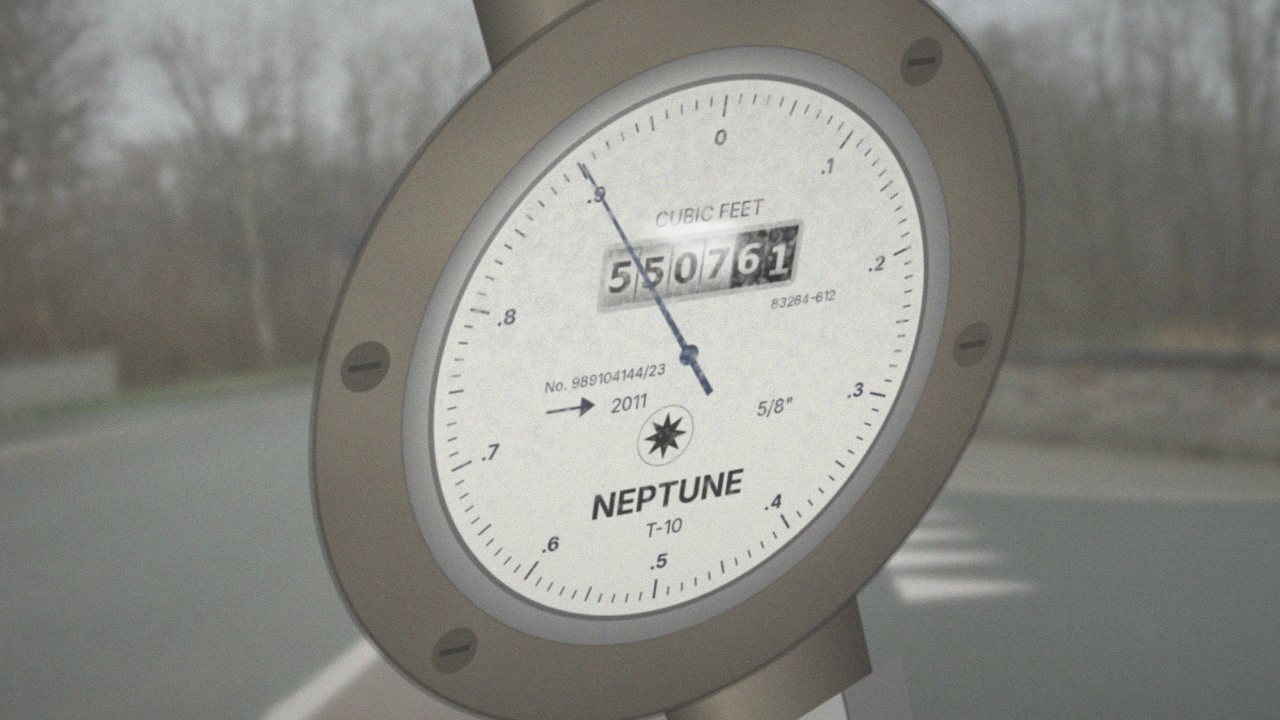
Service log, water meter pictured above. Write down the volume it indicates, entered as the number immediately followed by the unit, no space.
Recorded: 550760.90ft³
